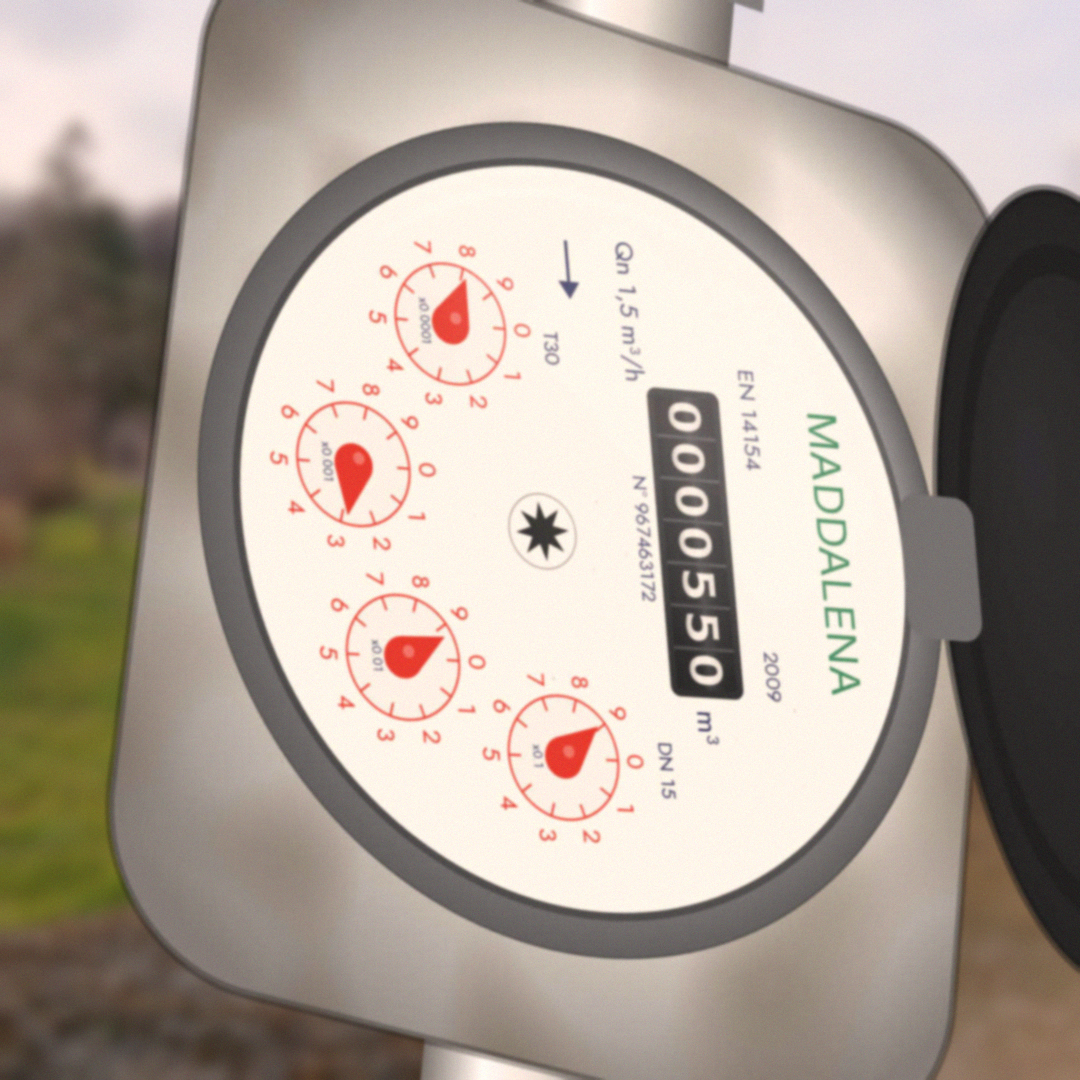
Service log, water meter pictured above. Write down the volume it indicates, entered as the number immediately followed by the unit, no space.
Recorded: 550.8928m³
